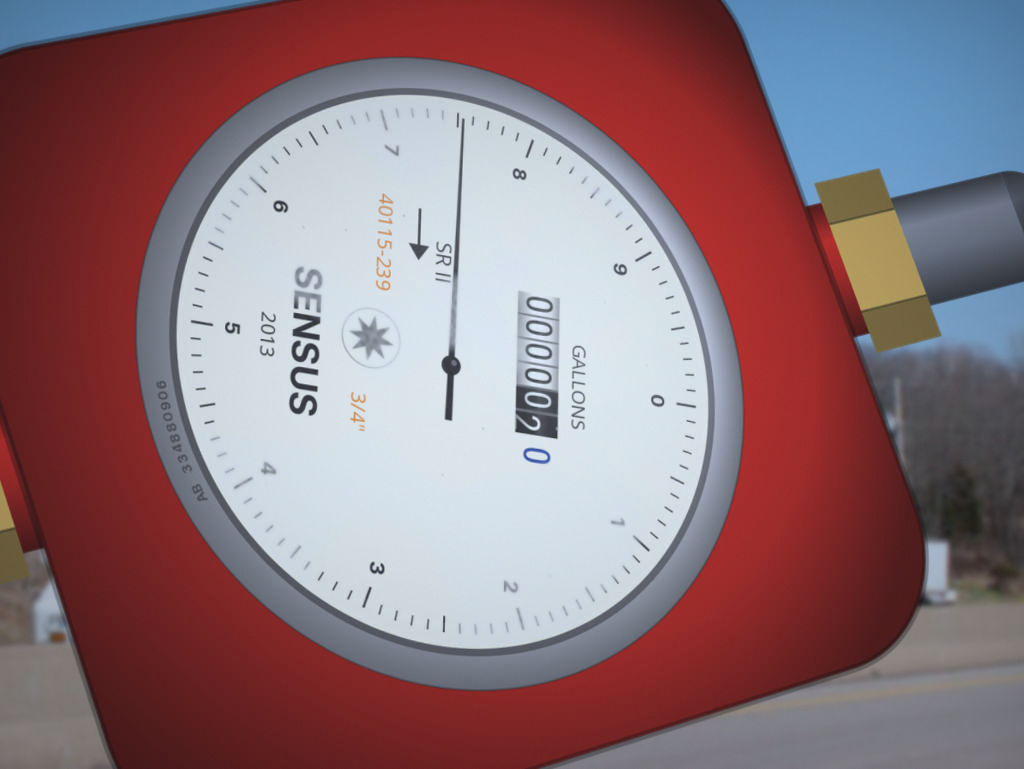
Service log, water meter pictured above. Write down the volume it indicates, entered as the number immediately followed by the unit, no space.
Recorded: 17.5gal
